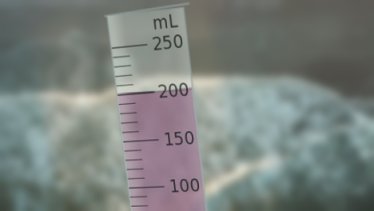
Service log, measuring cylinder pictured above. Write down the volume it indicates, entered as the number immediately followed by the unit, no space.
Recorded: 200mL
